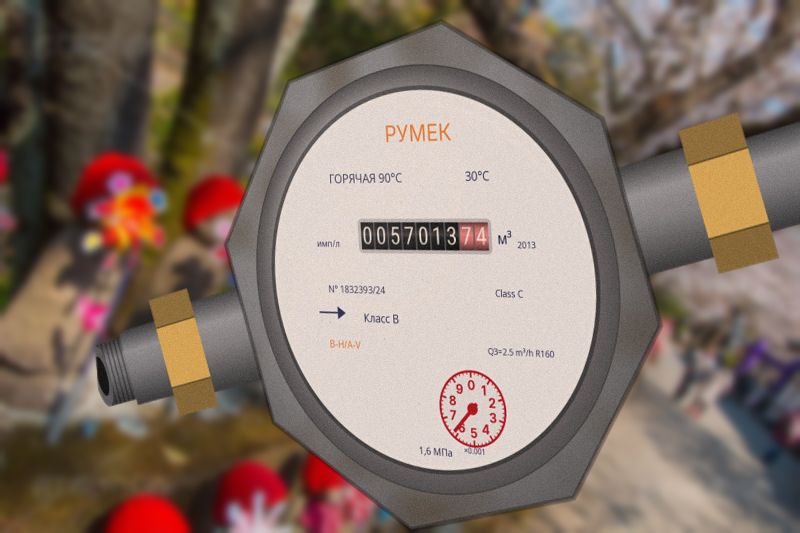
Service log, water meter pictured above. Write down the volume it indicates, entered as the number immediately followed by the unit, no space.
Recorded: 57013.746m³
